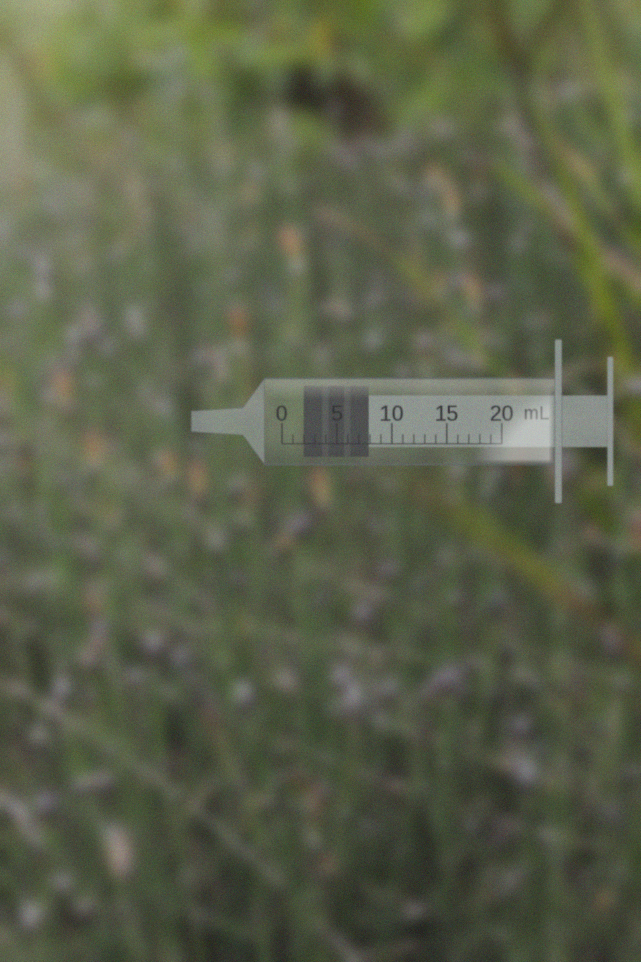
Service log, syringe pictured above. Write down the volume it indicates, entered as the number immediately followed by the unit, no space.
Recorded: 2mL
